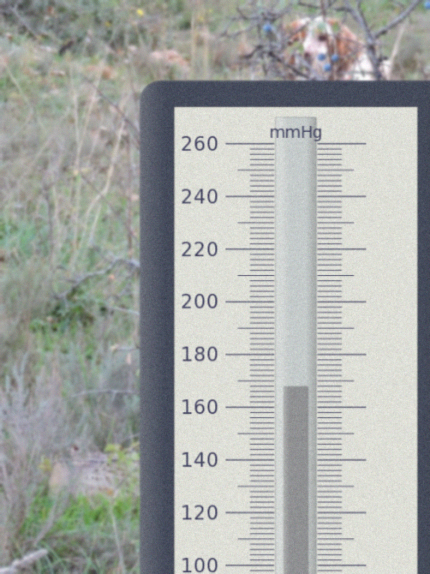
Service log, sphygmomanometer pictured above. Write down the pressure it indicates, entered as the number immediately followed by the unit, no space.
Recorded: 168mmHg
